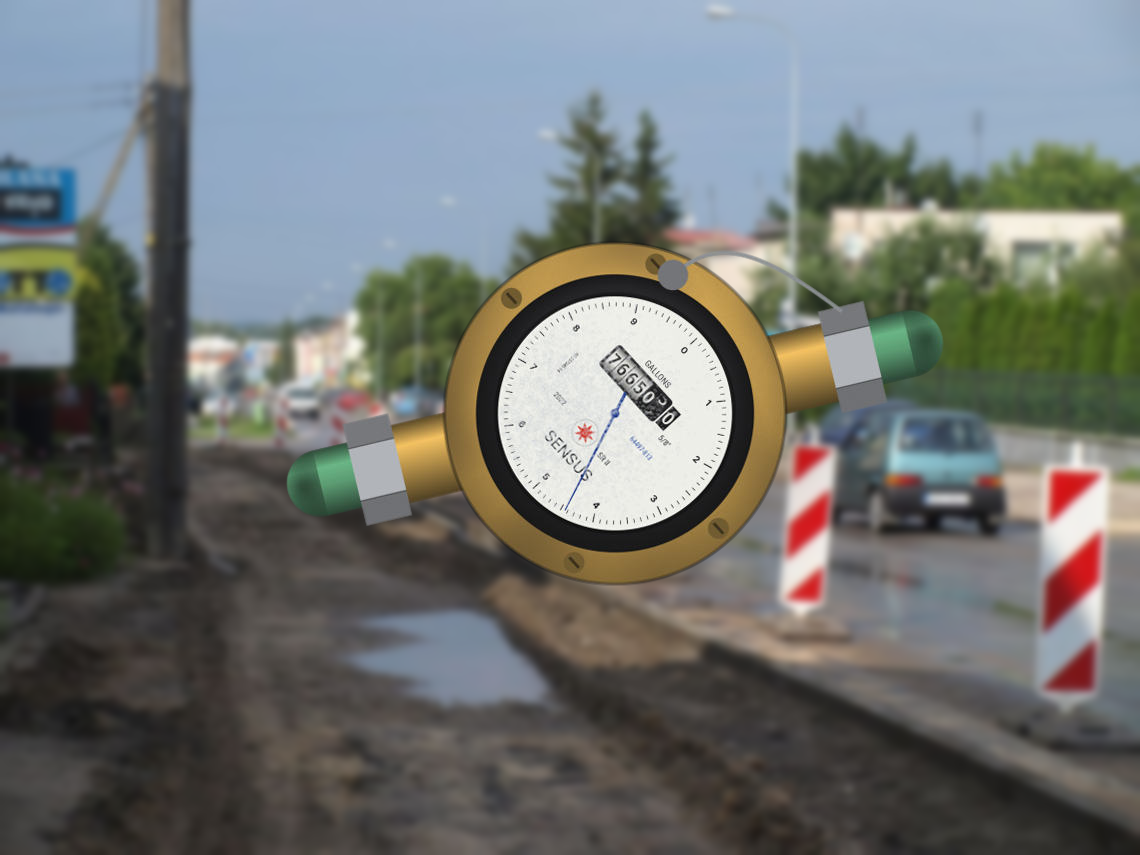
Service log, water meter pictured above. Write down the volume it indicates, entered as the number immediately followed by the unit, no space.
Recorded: 7665034.4gal
